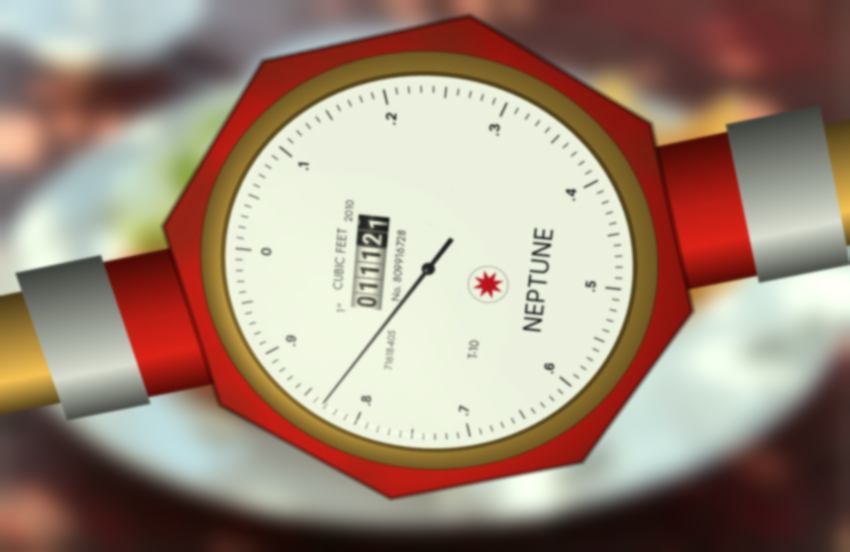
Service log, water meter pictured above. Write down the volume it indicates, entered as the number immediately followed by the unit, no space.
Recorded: 11120.83ft³
